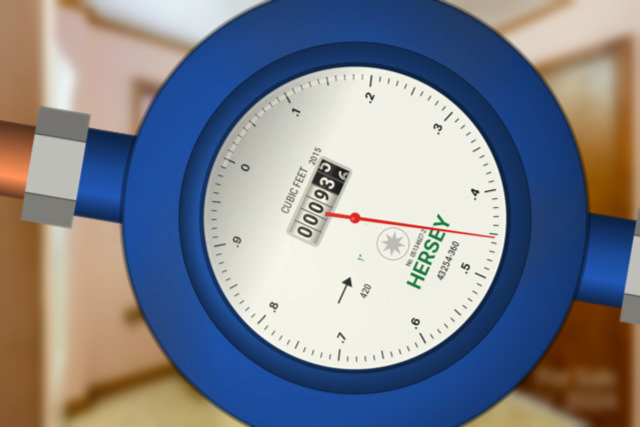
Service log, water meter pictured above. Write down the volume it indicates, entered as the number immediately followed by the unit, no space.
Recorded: 935.45ft³
